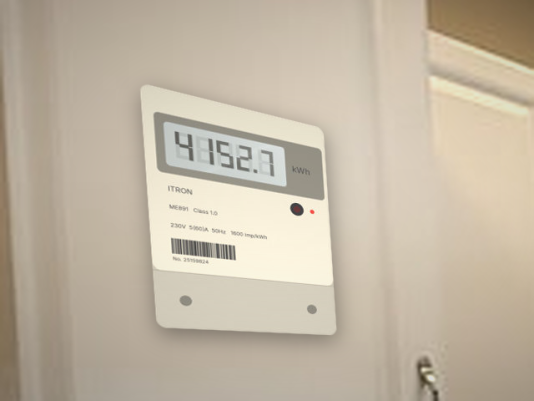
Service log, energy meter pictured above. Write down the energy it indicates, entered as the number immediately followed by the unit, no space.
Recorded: 4152.7kWh
